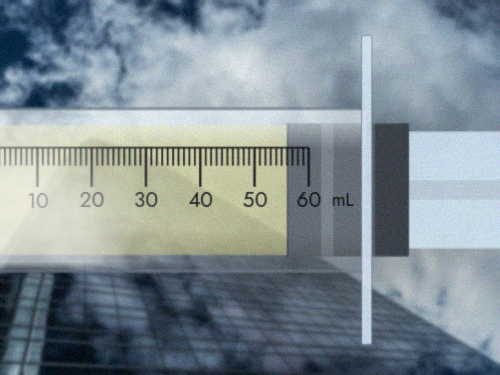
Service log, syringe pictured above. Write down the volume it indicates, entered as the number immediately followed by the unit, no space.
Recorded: 56mL
